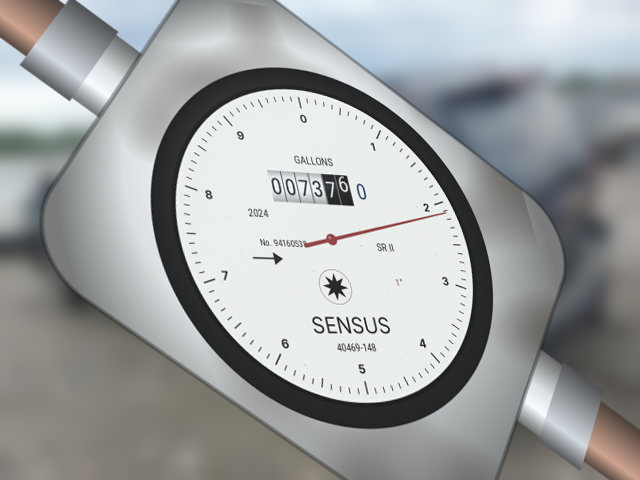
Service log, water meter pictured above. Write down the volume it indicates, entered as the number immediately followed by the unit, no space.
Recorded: 73762.1gal
